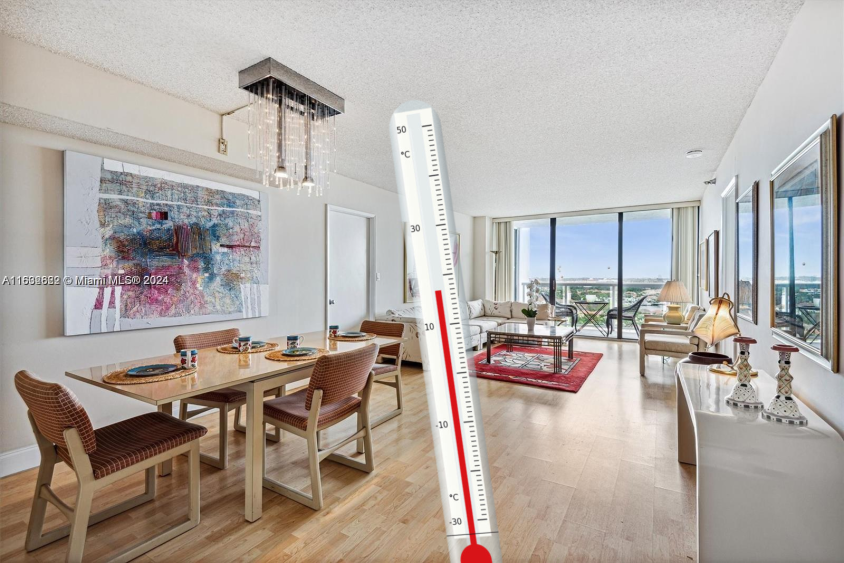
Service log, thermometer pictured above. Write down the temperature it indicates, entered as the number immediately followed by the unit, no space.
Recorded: 17°C
